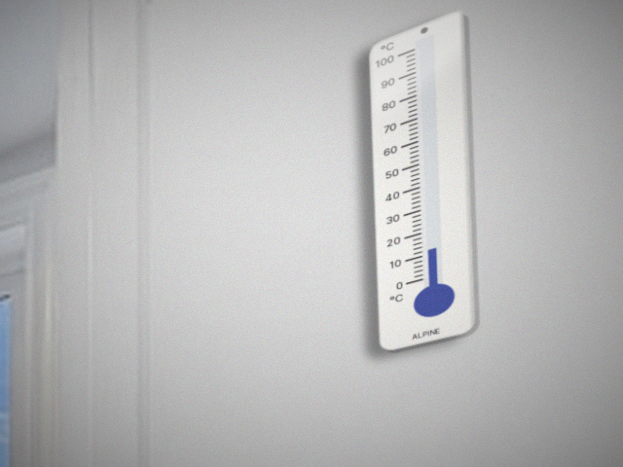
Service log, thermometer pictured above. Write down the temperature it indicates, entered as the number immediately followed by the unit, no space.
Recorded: 12°C
